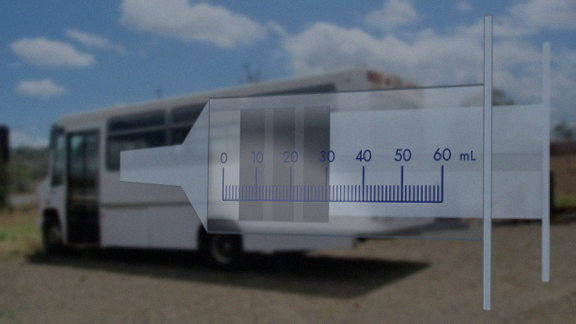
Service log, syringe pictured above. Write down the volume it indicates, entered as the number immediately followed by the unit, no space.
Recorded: 5mL
